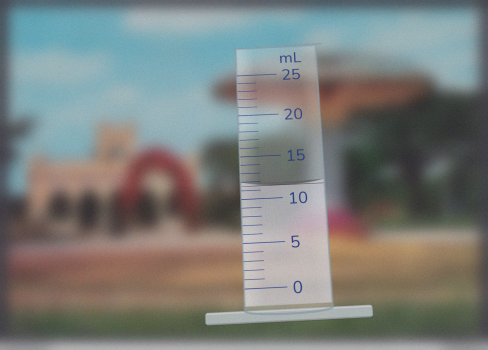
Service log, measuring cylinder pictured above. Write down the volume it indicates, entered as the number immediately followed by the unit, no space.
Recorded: 11.5mL
